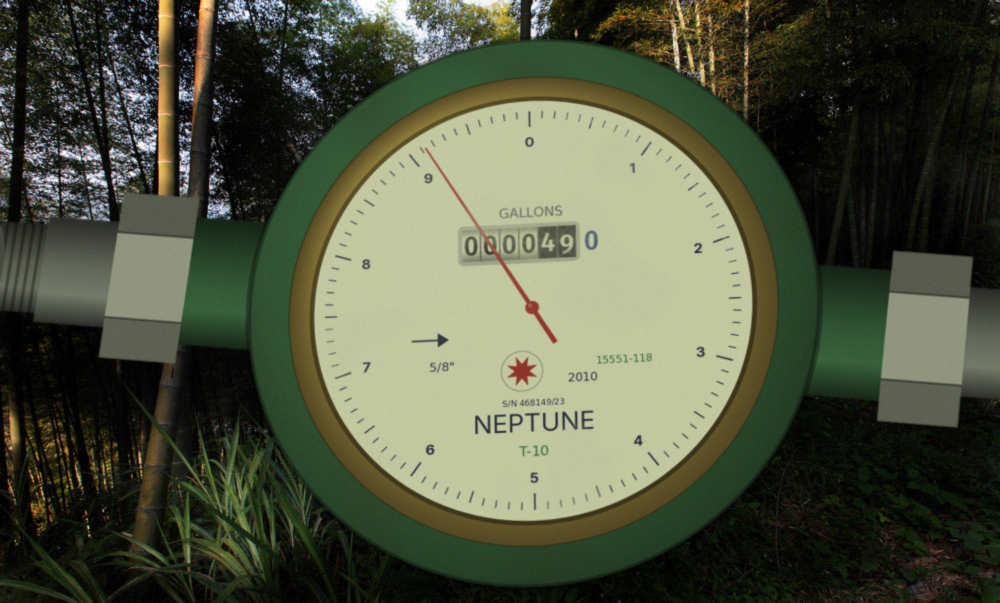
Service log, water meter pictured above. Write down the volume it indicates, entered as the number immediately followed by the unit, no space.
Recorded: 489.1gal
